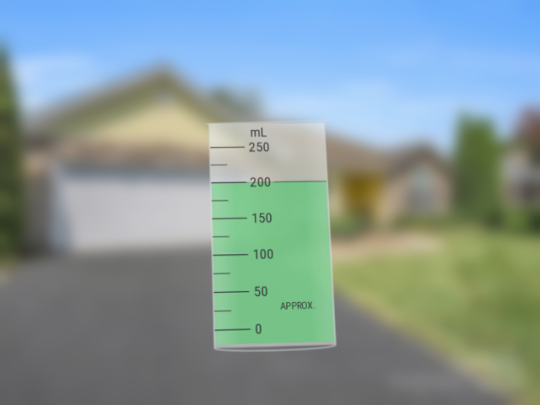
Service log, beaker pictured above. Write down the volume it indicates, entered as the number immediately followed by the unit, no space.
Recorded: 200mL
